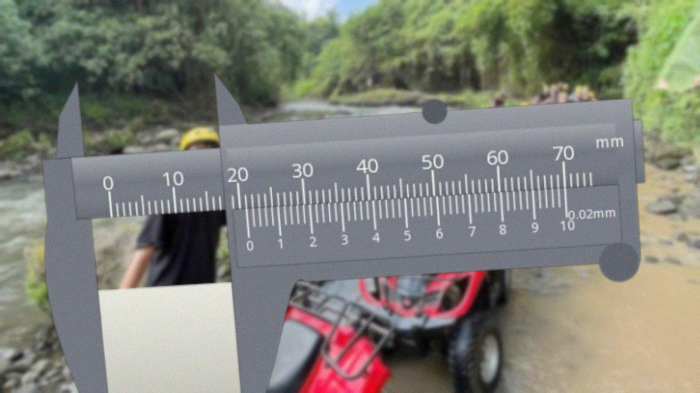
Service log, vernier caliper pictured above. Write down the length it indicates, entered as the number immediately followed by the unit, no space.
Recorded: 21.0mm
